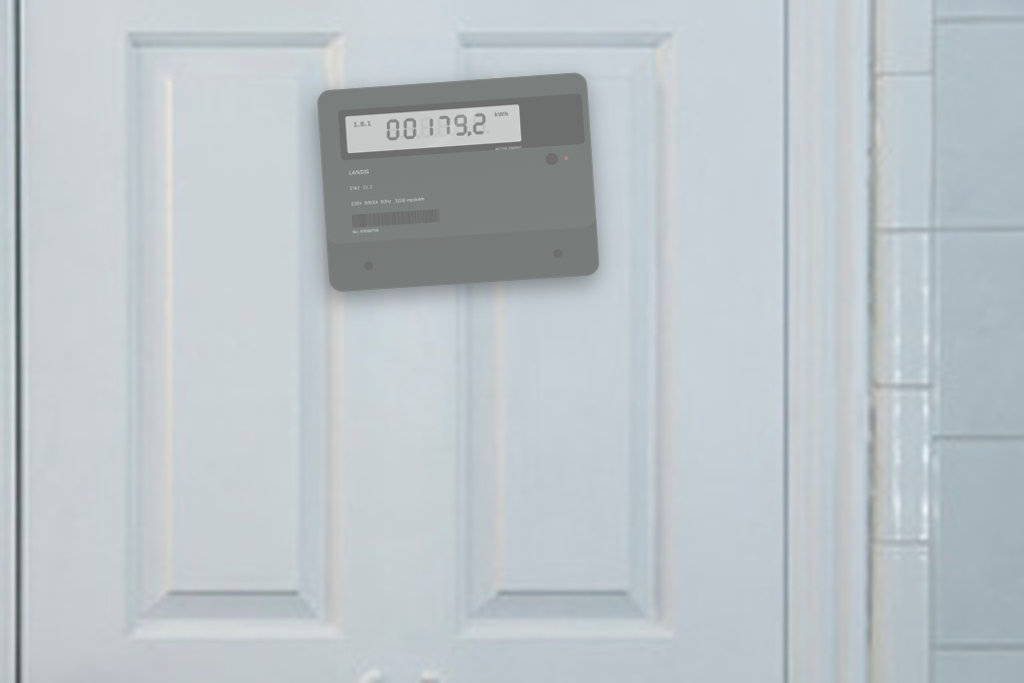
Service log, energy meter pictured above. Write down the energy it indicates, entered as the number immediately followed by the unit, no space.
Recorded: 179.2kWh
